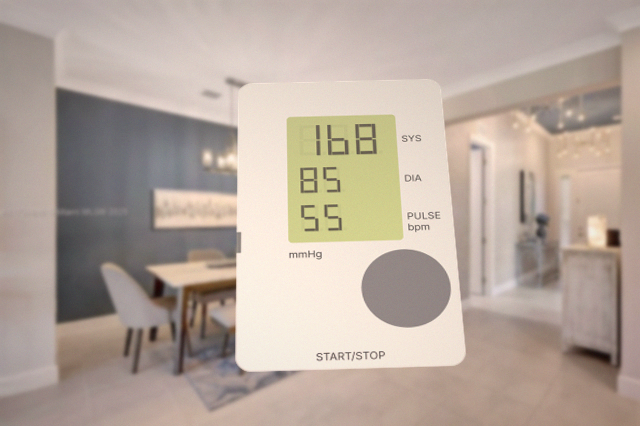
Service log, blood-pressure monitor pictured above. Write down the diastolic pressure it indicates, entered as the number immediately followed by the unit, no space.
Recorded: 85mmHg
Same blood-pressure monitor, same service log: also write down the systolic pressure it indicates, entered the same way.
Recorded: 168mmHg
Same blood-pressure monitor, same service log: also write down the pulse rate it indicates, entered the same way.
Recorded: 55bpm
